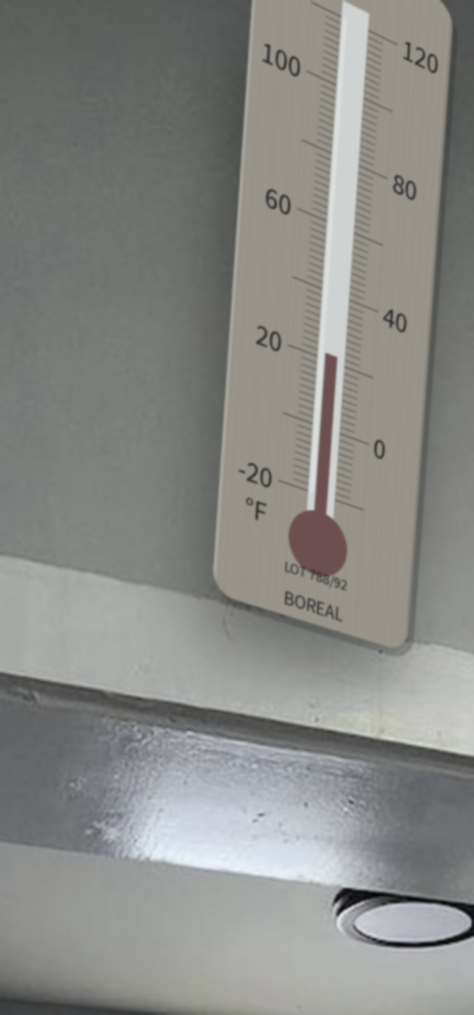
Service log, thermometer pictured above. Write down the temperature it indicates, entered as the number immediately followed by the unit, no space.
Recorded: 22°F
